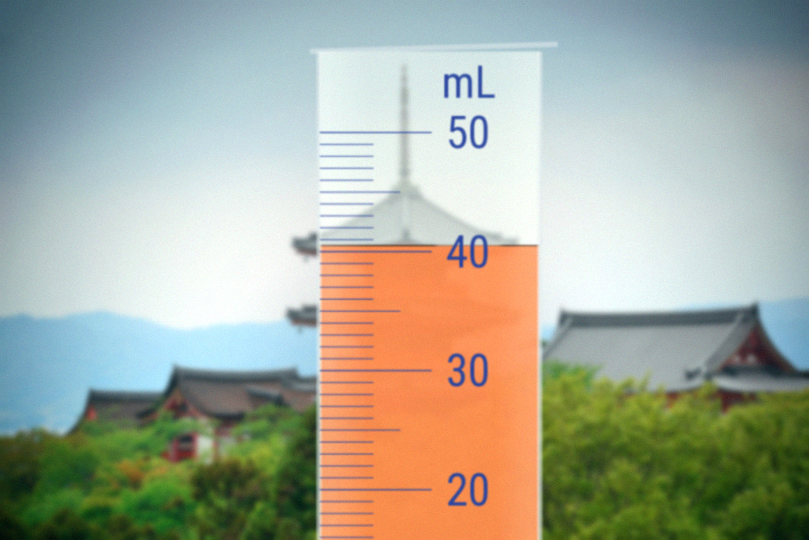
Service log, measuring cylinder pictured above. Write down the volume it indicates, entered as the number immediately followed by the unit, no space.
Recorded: 40.5mL
